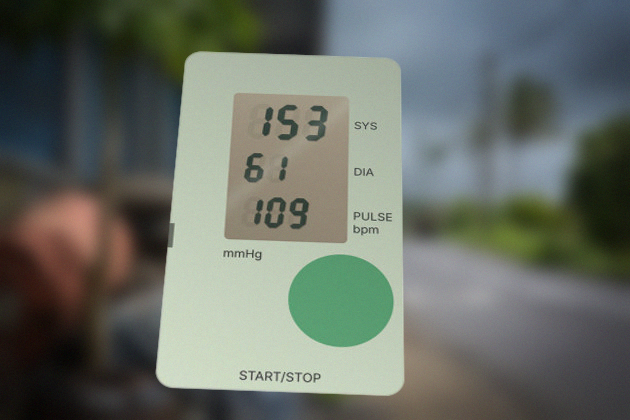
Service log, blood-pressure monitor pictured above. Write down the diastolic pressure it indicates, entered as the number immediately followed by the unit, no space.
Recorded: 61mmHg
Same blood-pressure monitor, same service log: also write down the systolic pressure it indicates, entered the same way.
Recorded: 153mmHg
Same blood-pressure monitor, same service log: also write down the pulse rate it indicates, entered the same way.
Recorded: 109bpm
